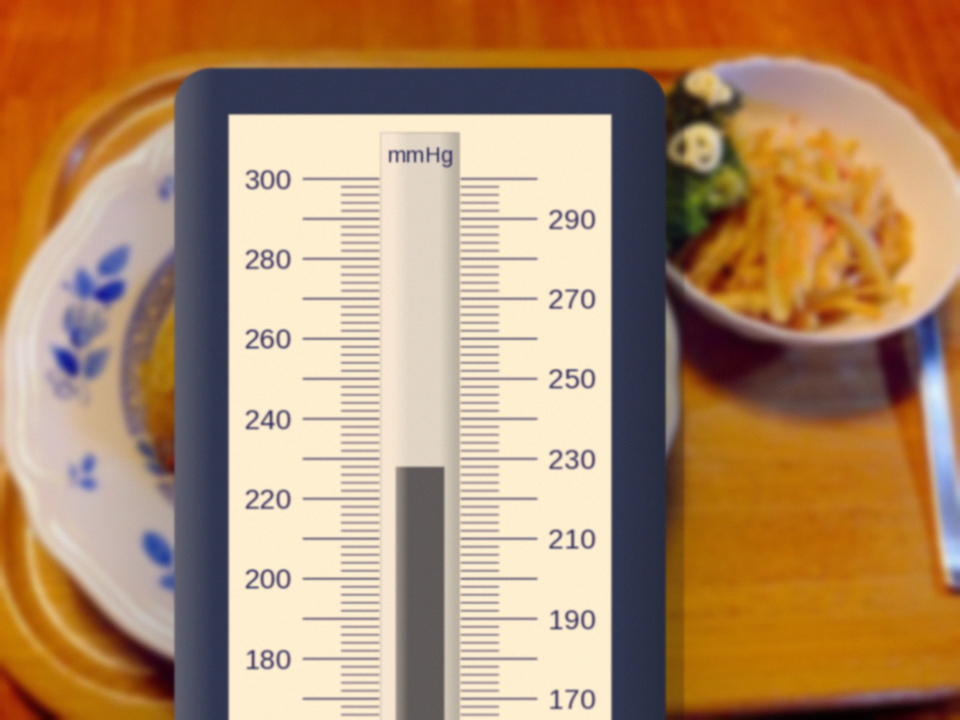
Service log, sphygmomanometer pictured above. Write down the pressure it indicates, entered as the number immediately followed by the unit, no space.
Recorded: 228mmHg
